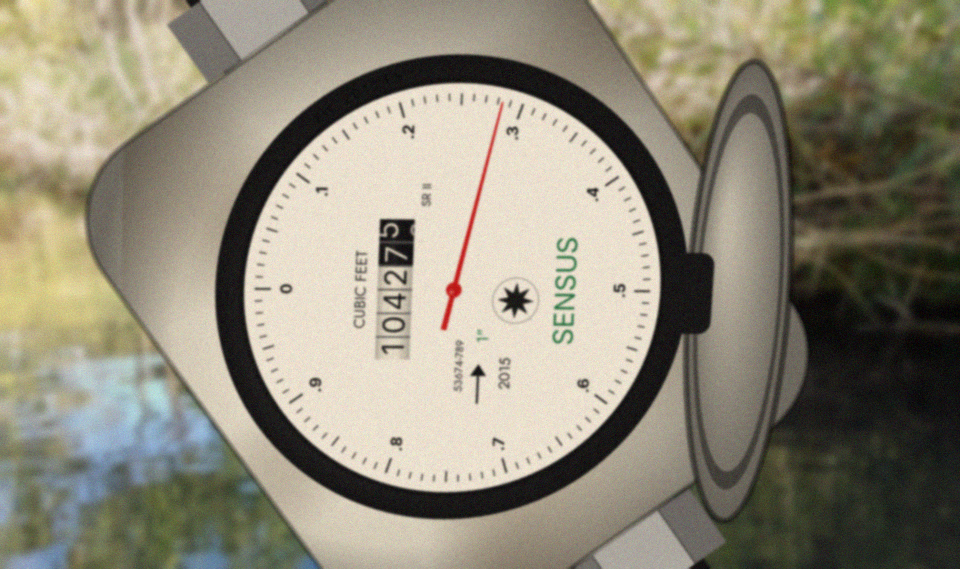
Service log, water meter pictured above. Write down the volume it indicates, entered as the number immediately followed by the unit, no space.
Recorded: 104275.28ft³
